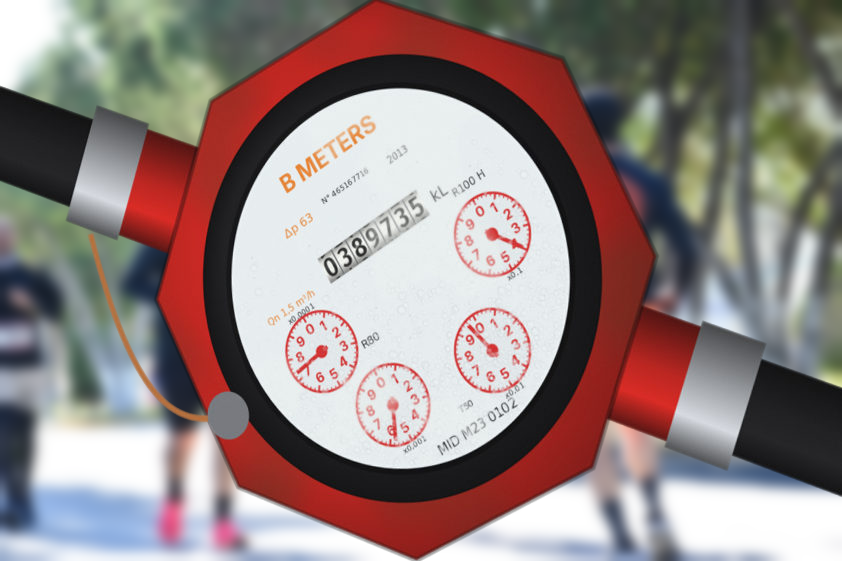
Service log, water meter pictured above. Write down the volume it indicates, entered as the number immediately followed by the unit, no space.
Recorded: 389735.3957kL
